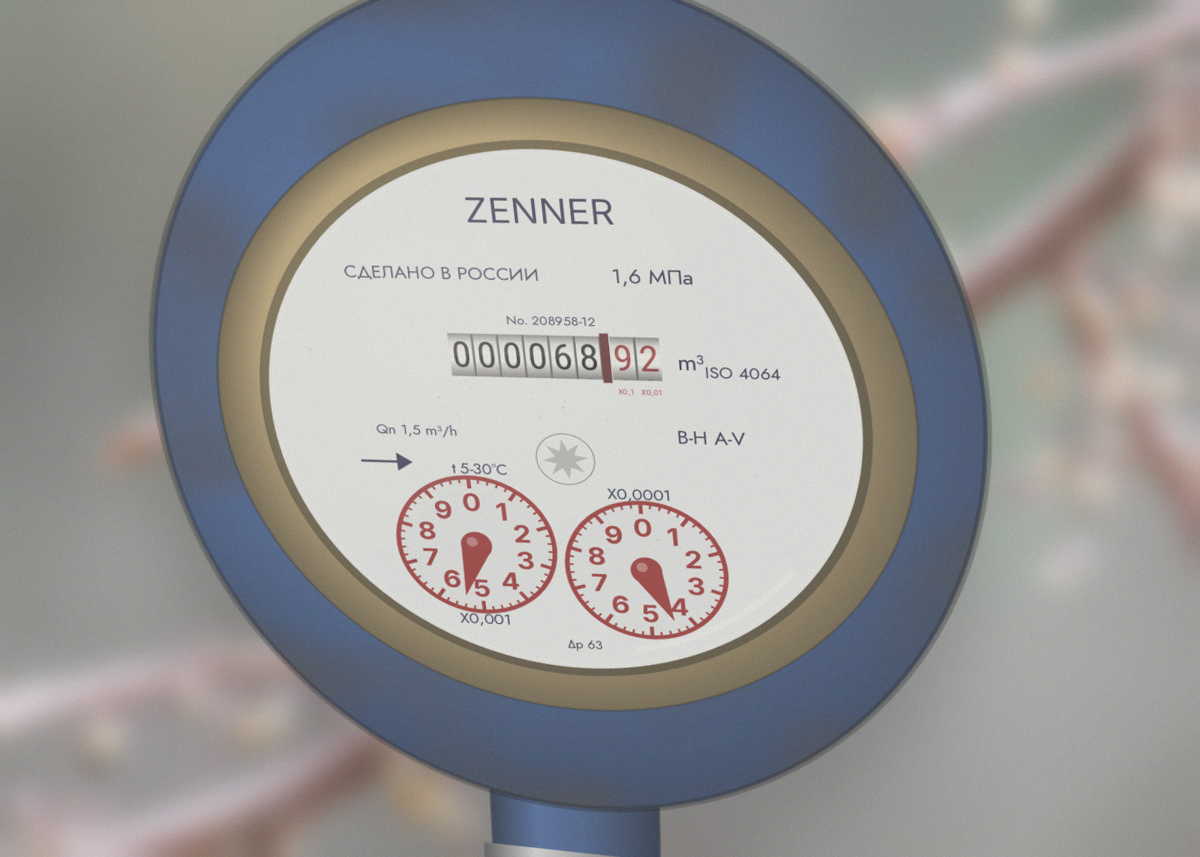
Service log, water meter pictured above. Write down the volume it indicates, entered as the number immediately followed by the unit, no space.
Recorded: 68.9254m³
